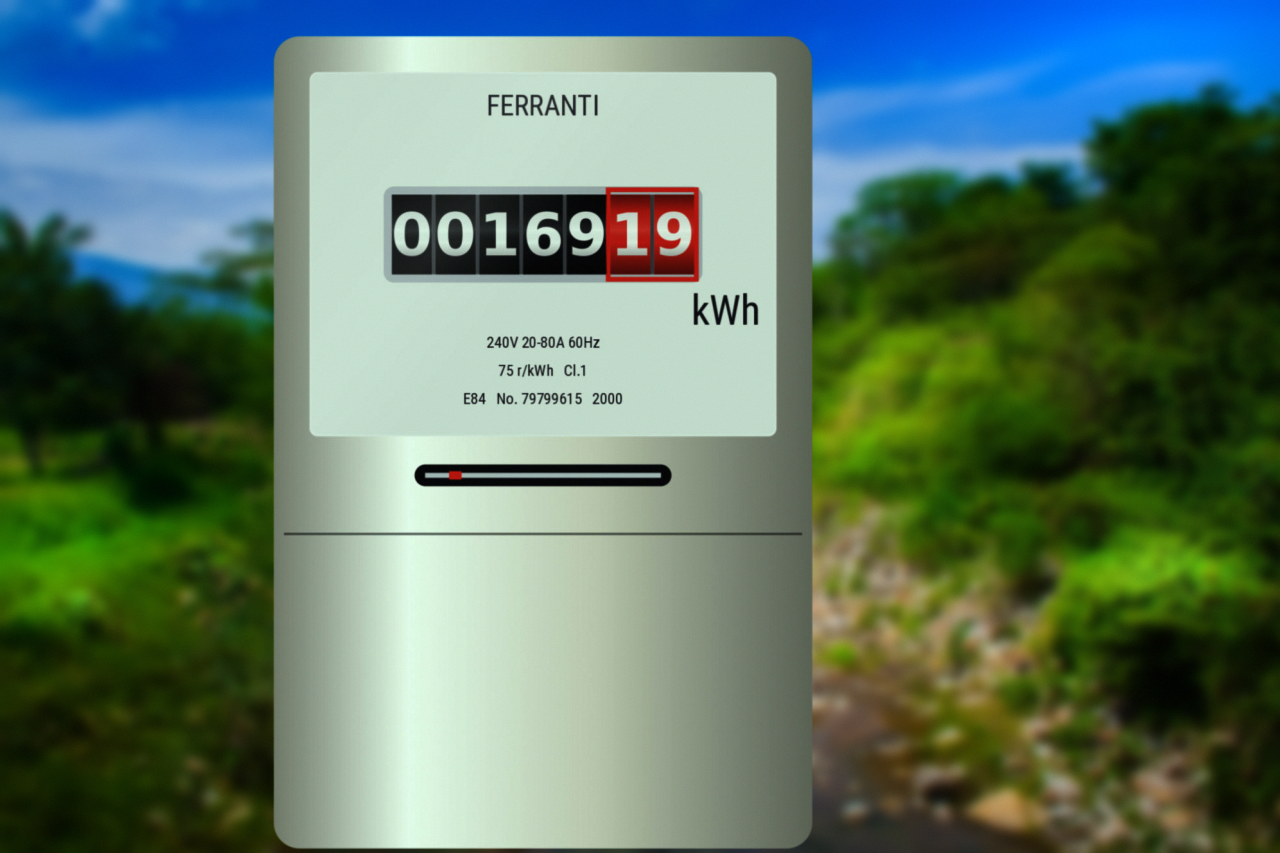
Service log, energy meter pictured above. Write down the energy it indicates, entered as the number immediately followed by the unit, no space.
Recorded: 169.19kWh
